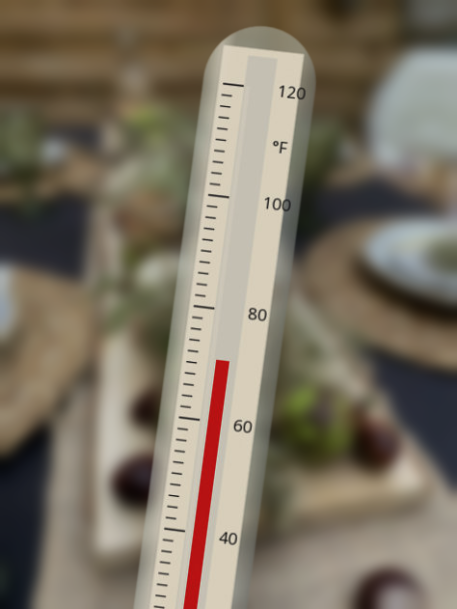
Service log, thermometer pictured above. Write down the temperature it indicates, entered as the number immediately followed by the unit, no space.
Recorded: 71°F
